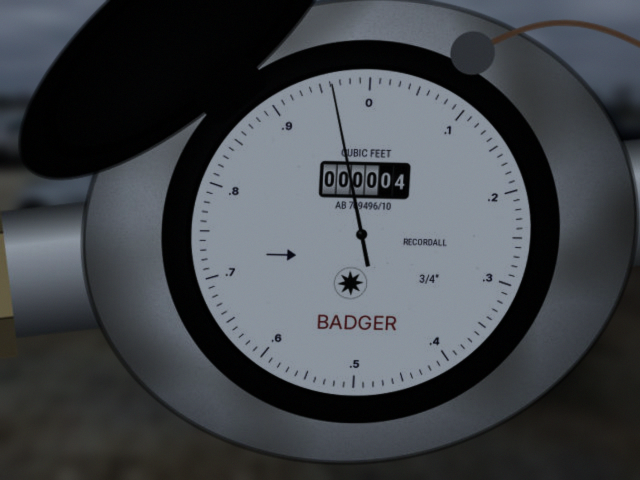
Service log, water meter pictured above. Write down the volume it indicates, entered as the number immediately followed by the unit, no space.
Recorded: 3.96ft³
